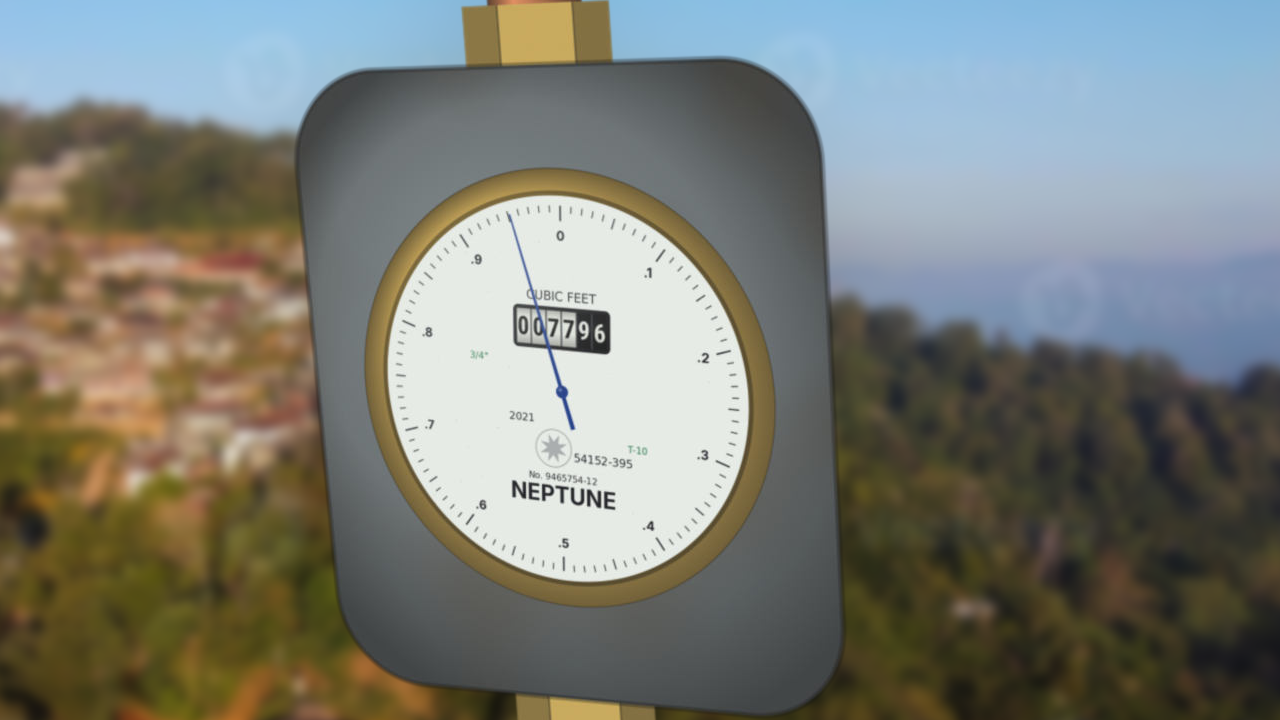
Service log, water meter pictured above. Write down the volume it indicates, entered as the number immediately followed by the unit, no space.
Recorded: 7795.95ft³
